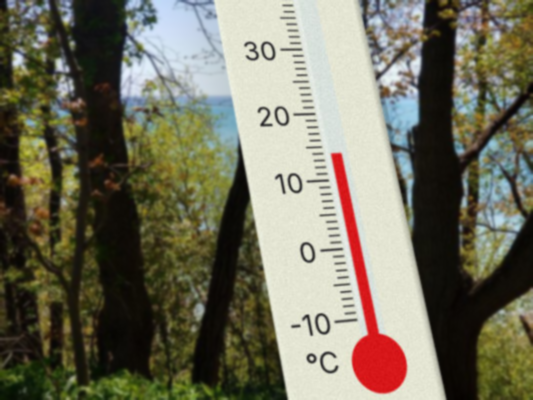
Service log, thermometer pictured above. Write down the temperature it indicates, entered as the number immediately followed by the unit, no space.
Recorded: 14°C
